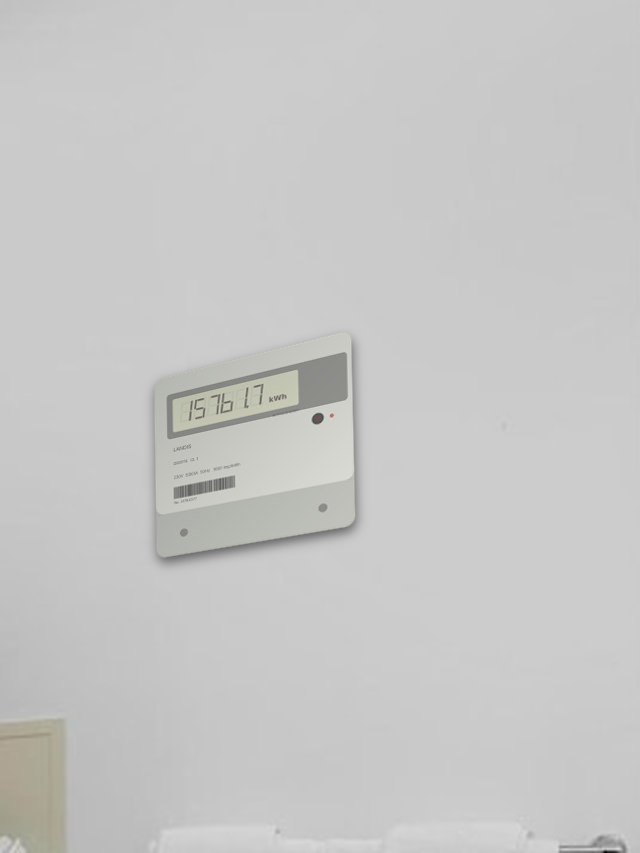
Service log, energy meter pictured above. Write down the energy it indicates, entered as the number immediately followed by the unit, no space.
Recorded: 15761.7kWh
